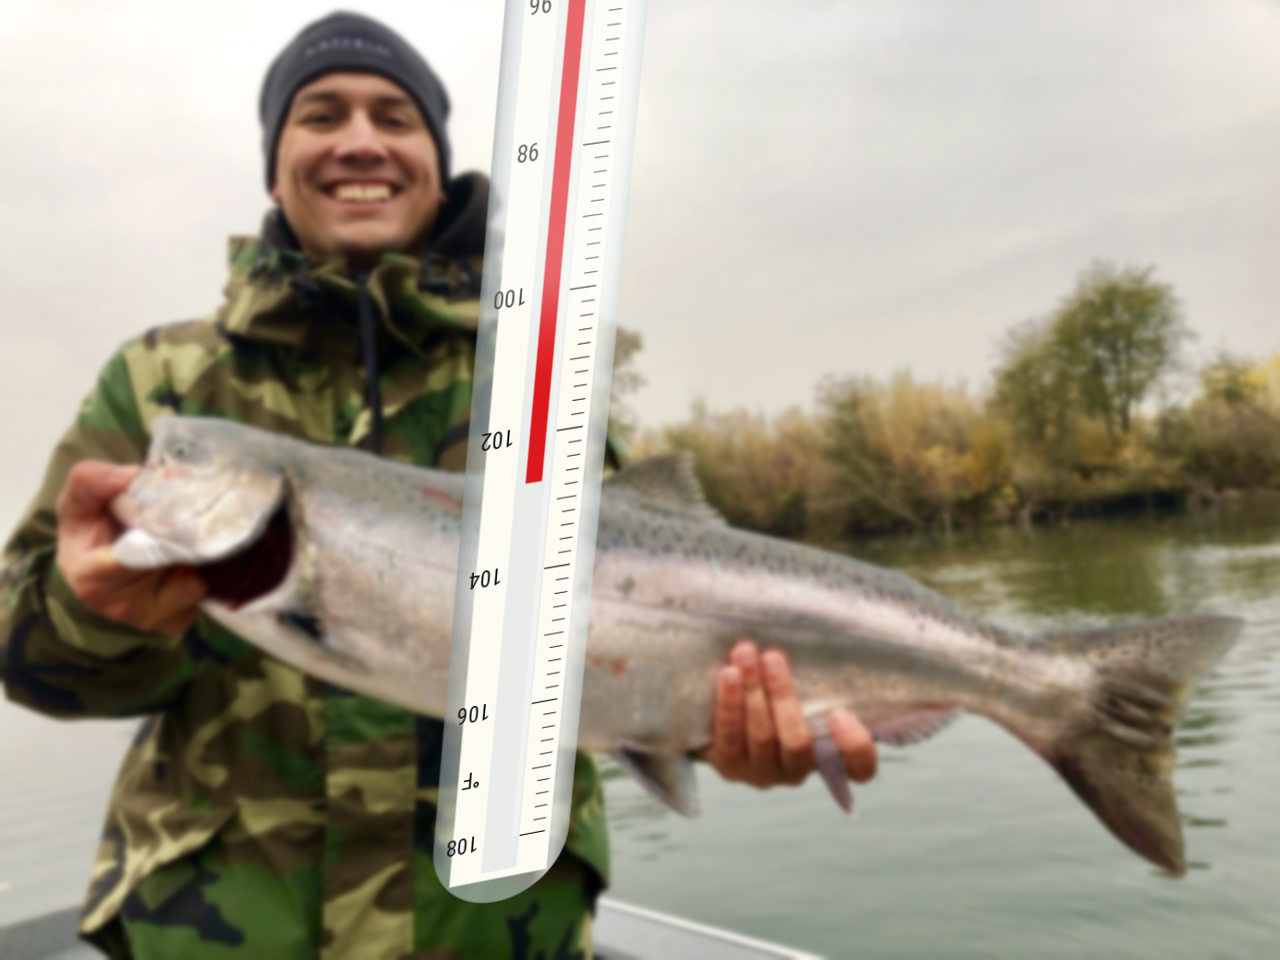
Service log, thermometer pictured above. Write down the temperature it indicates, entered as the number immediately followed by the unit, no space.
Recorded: 102.7°F
